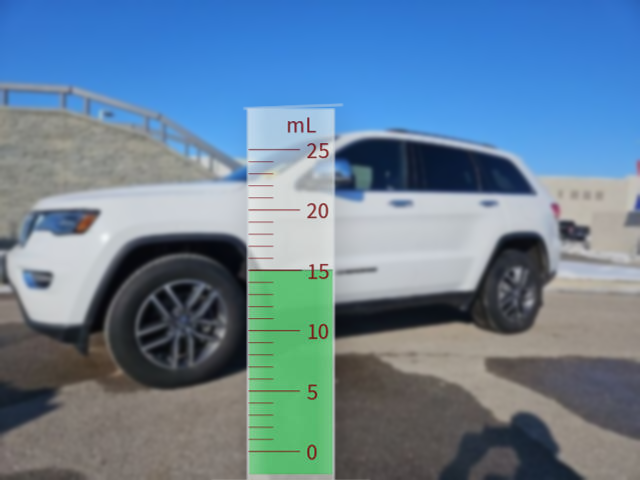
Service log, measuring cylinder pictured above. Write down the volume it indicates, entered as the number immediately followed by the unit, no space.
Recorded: 15mL
